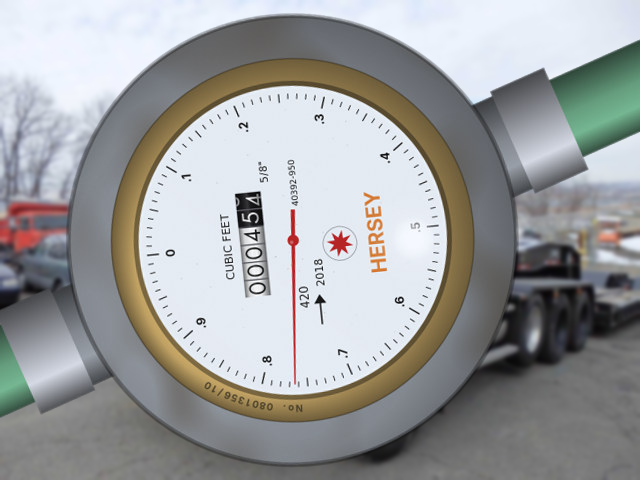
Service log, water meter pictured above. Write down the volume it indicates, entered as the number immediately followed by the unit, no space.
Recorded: 453.76ft³
